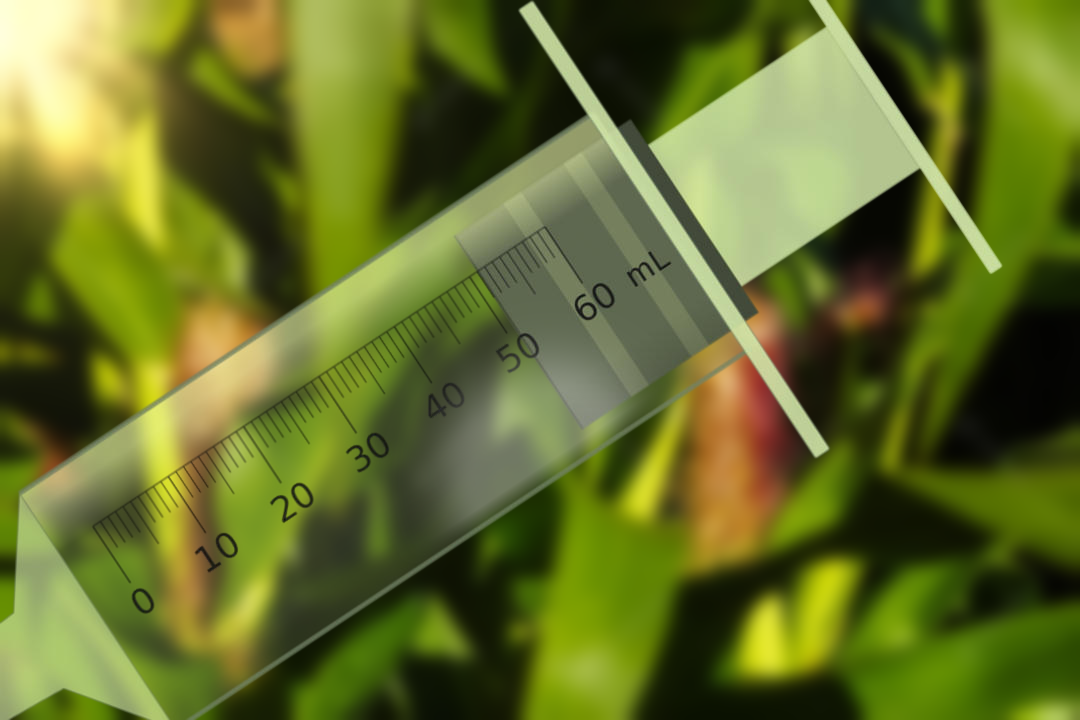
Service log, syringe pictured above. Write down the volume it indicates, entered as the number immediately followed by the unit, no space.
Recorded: 51mL
